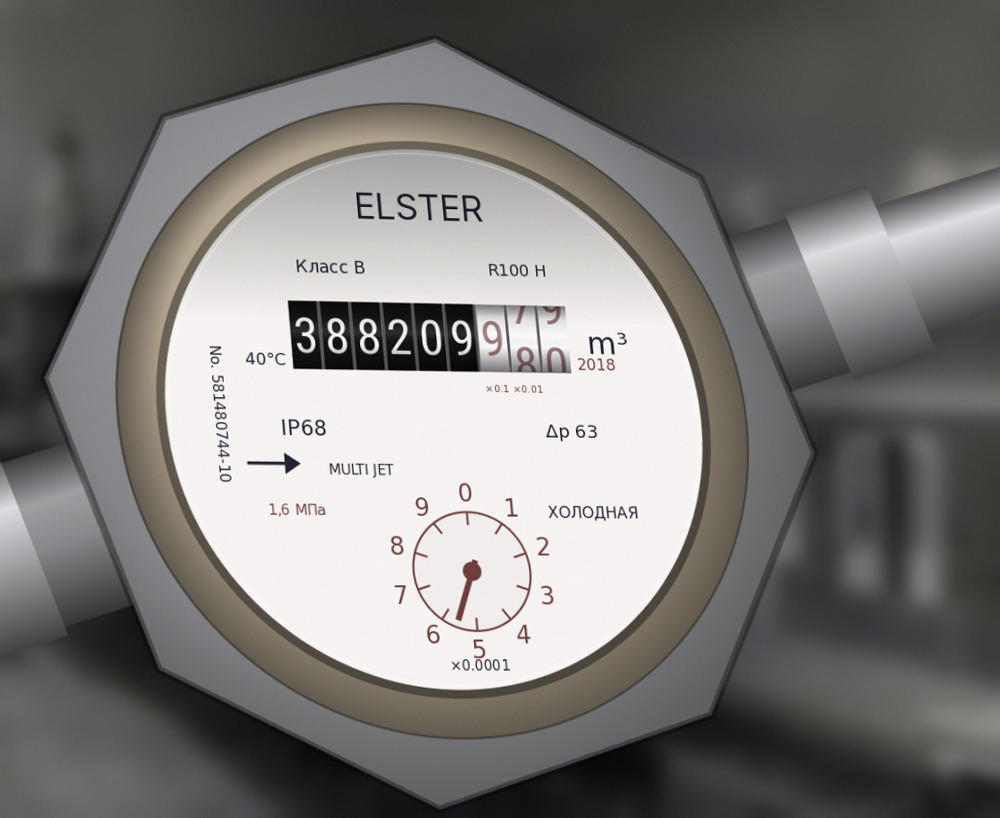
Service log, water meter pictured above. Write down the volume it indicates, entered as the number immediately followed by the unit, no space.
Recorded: 388209.9795m³
